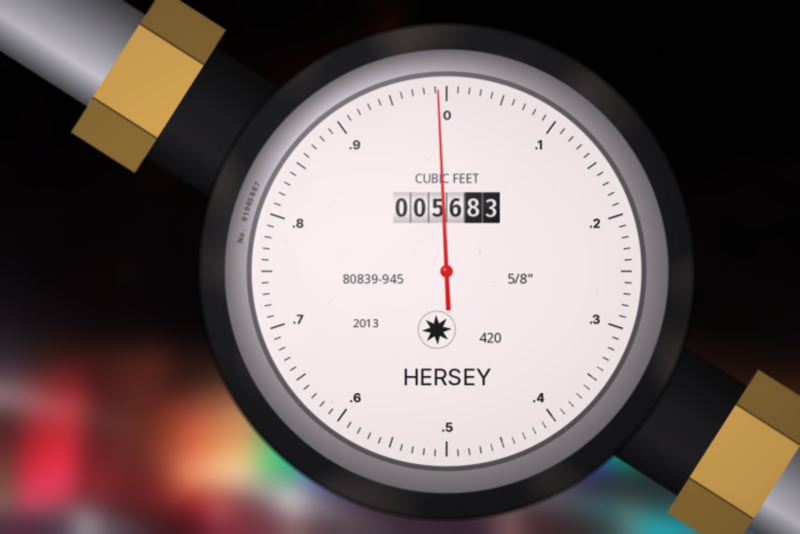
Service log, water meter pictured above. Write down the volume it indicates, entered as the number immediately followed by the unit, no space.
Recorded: 5682.99ft³
